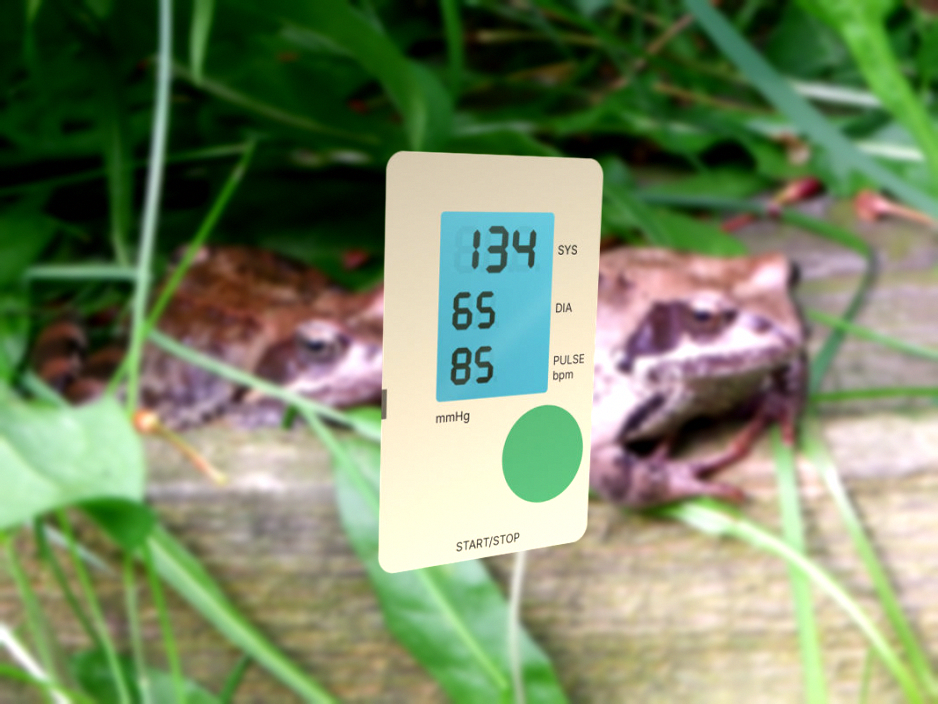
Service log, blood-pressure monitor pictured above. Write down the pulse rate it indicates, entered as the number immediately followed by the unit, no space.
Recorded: 85bpm
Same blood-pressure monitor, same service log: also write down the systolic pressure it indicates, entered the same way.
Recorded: 134mmHg
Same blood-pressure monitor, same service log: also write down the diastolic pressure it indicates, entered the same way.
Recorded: 65mmHg
